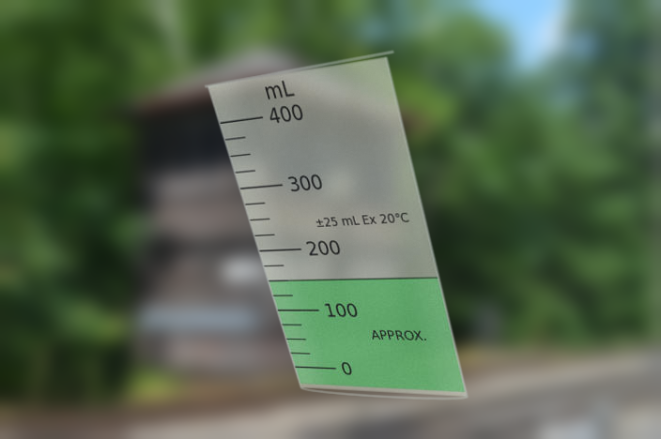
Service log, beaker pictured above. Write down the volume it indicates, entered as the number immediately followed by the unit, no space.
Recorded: 150mL
